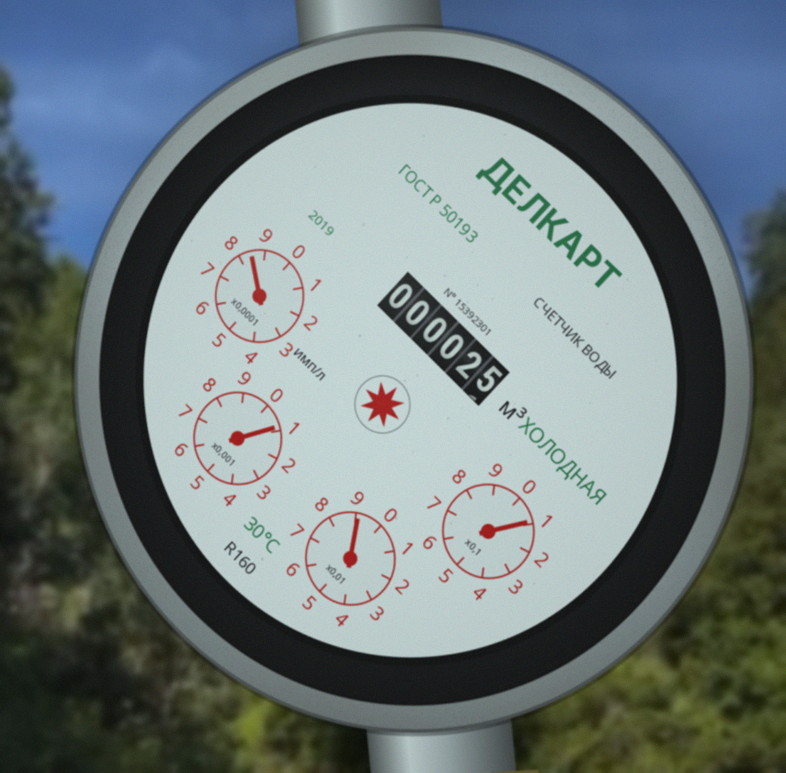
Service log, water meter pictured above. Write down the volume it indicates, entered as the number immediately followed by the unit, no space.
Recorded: 25.0908m³
